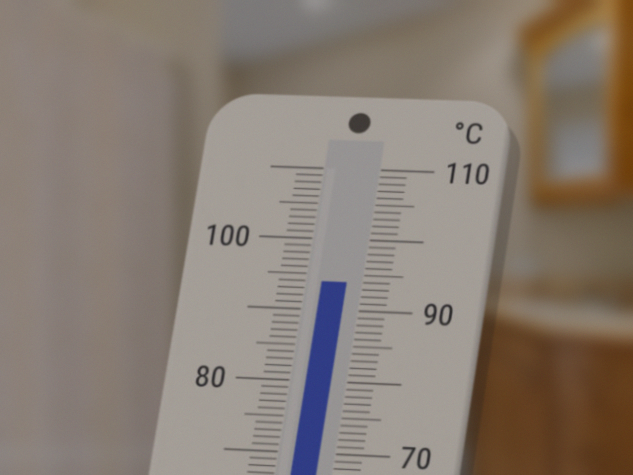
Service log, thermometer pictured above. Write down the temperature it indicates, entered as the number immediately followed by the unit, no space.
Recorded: 94°C
